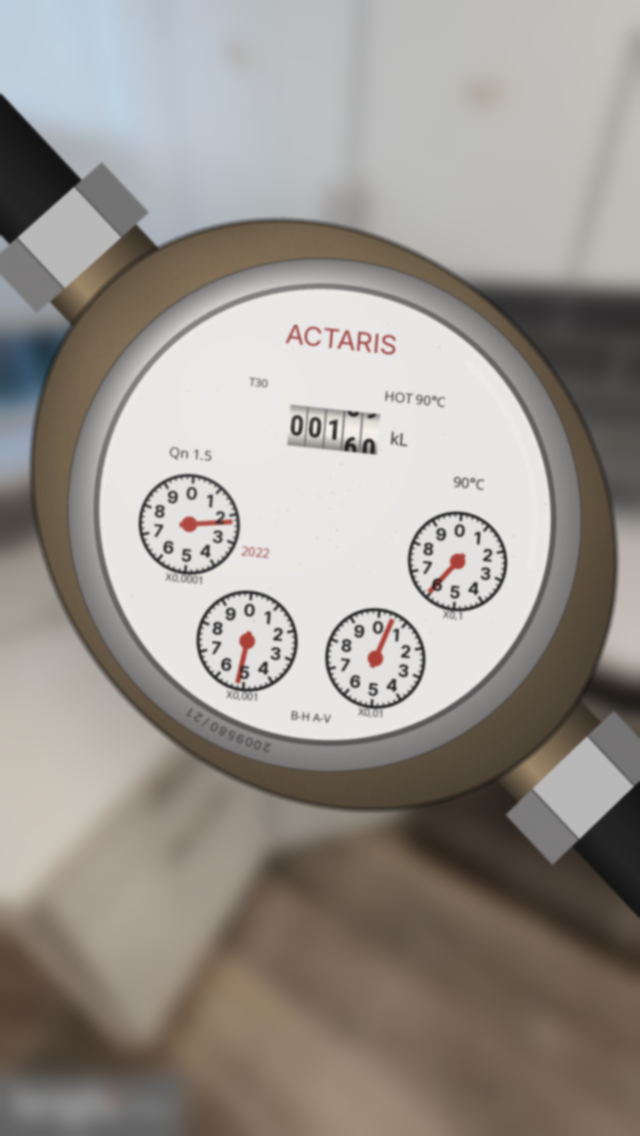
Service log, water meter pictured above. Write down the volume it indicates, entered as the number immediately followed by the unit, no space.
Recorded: 159.6052kL
